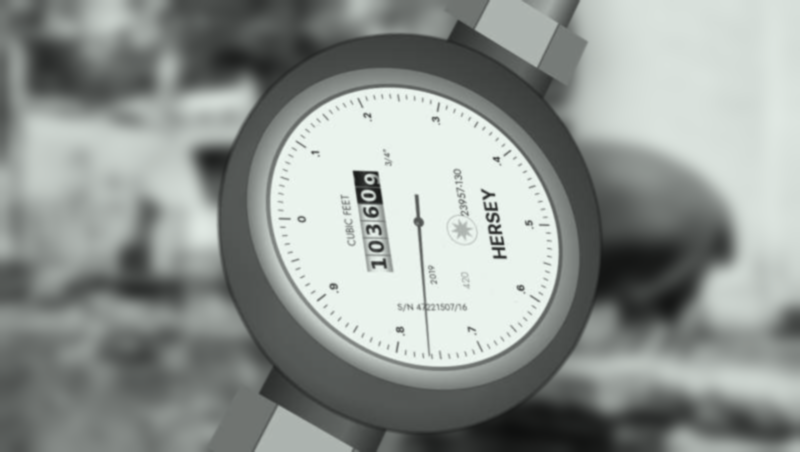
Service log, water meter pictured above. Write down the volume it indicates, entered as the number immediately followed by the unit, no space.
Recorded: 103608.76ft³
